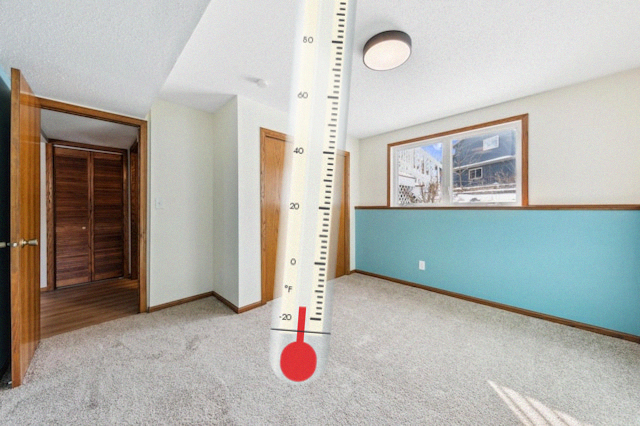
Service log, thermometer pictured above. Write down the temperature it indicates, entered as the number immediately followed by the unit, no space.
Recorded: -16°F
